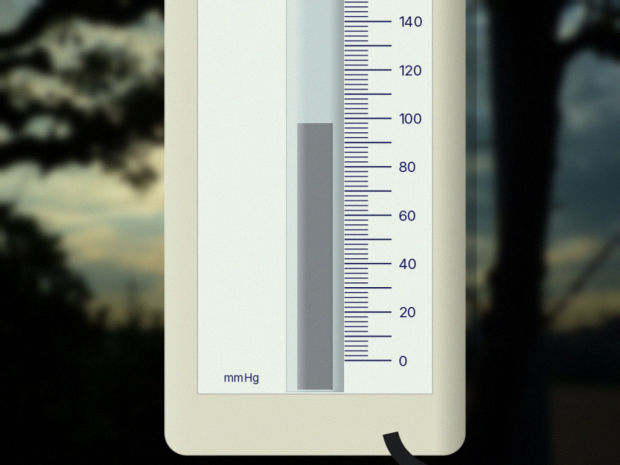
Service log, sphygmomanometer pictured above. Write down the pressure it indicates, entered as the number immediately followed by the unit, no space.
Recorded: 98mmHg
